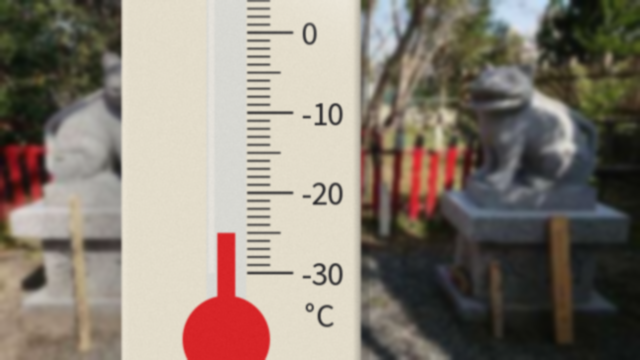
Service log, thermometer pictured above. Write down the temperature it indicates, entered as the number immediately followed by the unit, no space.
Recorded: -25°C
